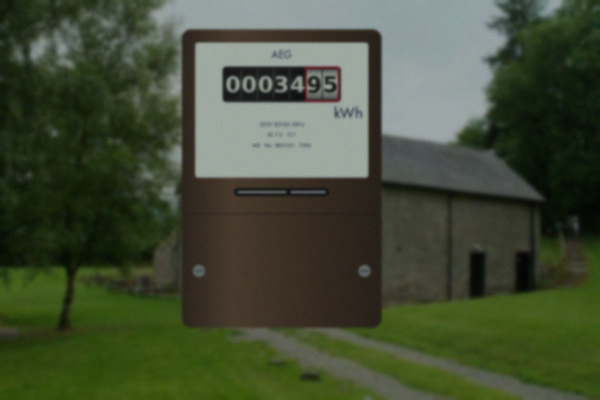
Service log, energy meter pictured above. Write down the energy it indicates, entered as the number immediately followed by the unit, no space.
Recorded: 34.95kWh
